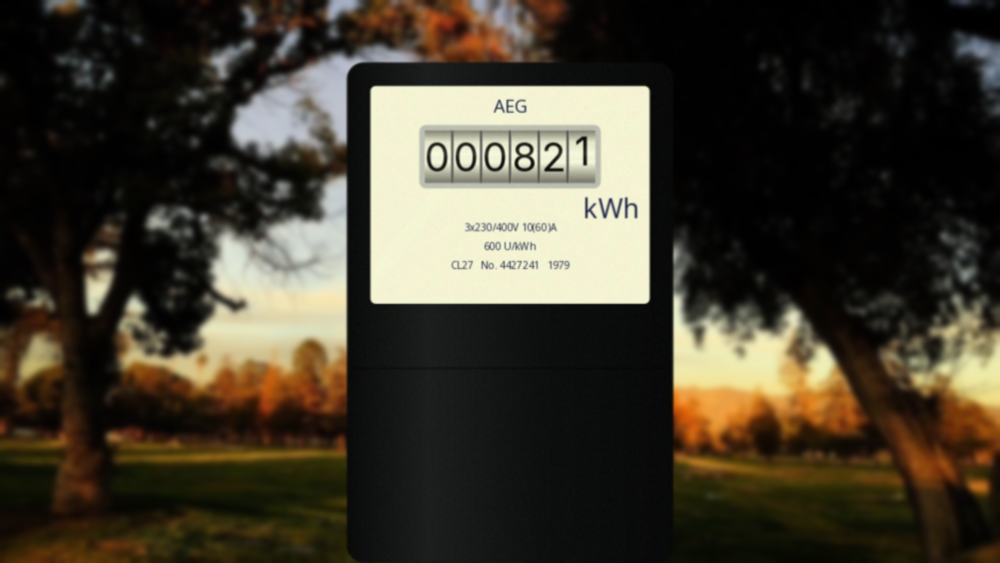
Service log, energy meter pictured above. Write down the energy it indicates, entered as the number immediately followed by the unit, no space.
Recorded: 821kWh
